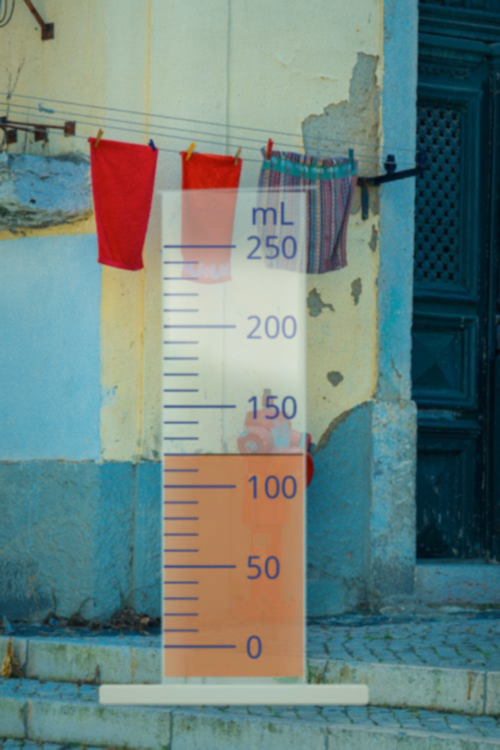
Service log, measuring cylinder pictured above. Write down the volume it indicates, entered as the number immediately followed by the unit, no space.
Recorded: 120mL
